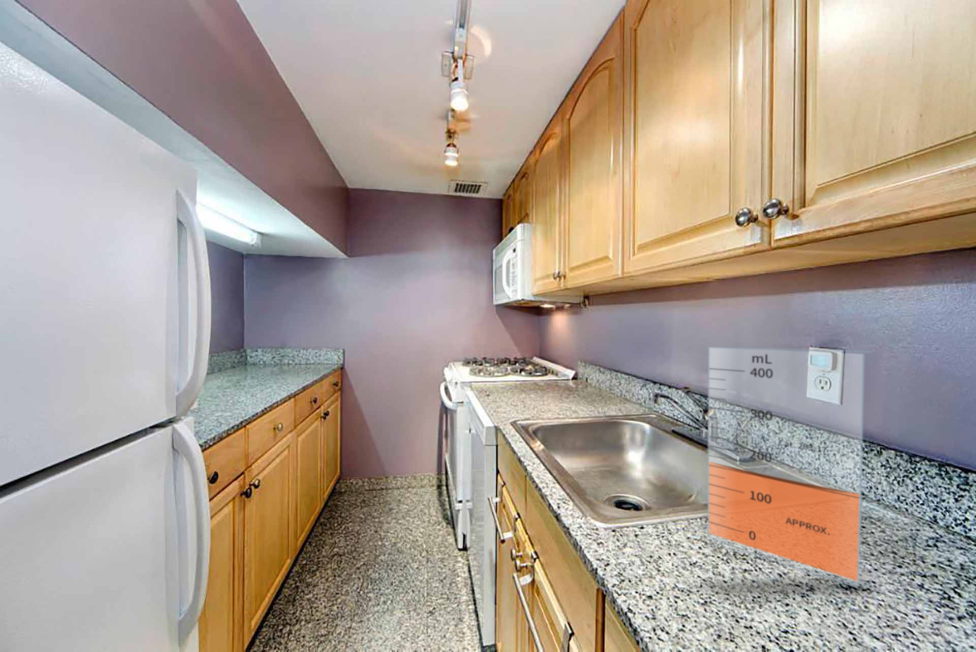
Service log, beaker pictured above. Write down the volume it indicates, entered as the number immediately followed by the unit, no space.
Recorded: 150mL
